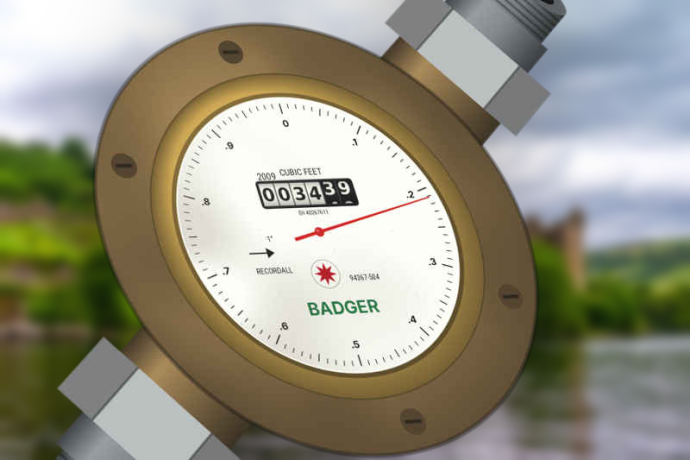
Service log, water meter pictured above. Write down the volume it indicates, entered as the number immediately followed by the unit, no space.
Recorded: 3439.21ft³
